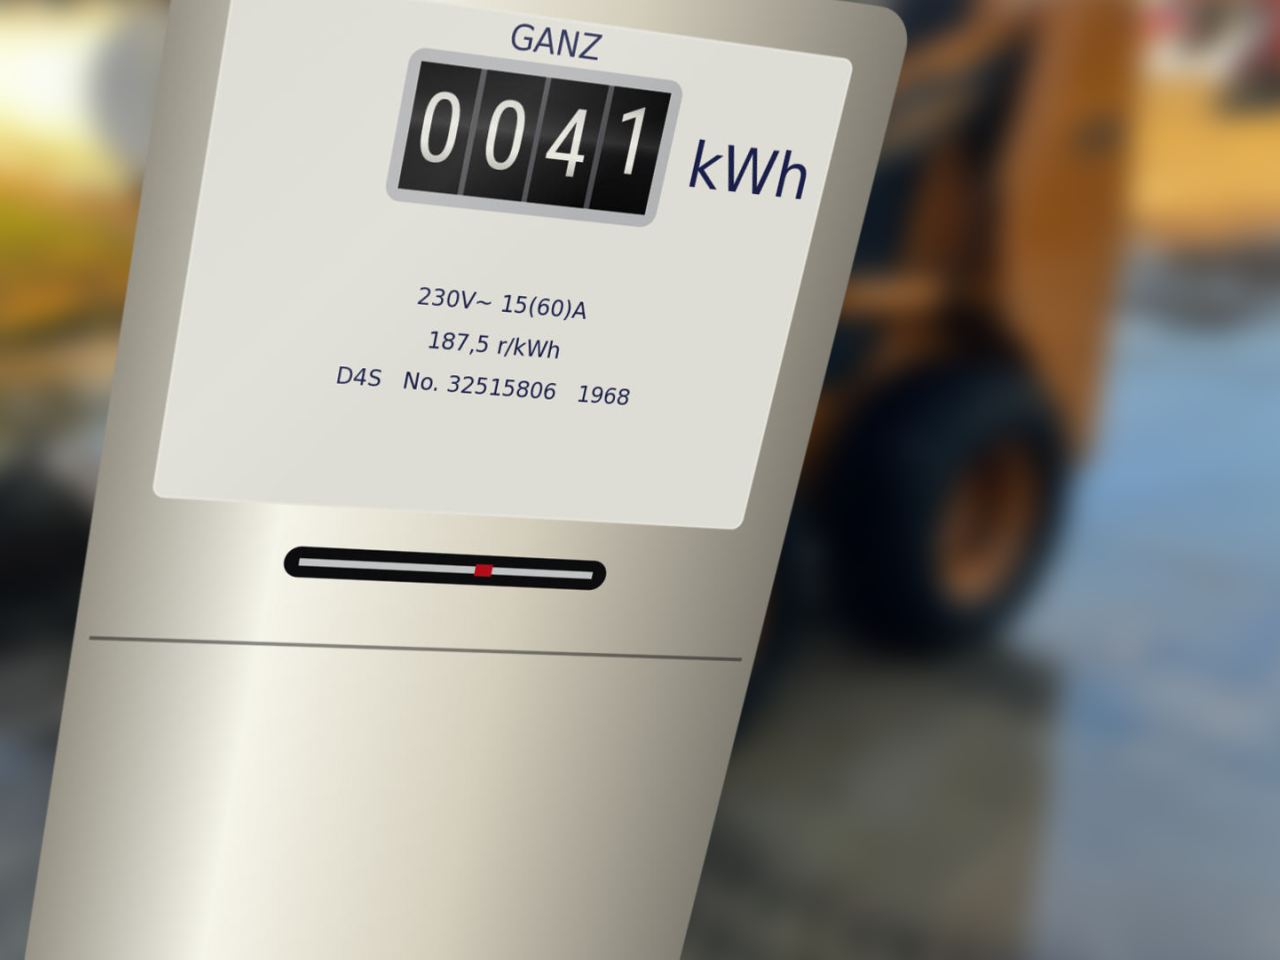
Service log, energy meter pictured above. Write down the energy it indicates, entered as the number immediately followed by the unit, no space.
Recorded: 41kWh
